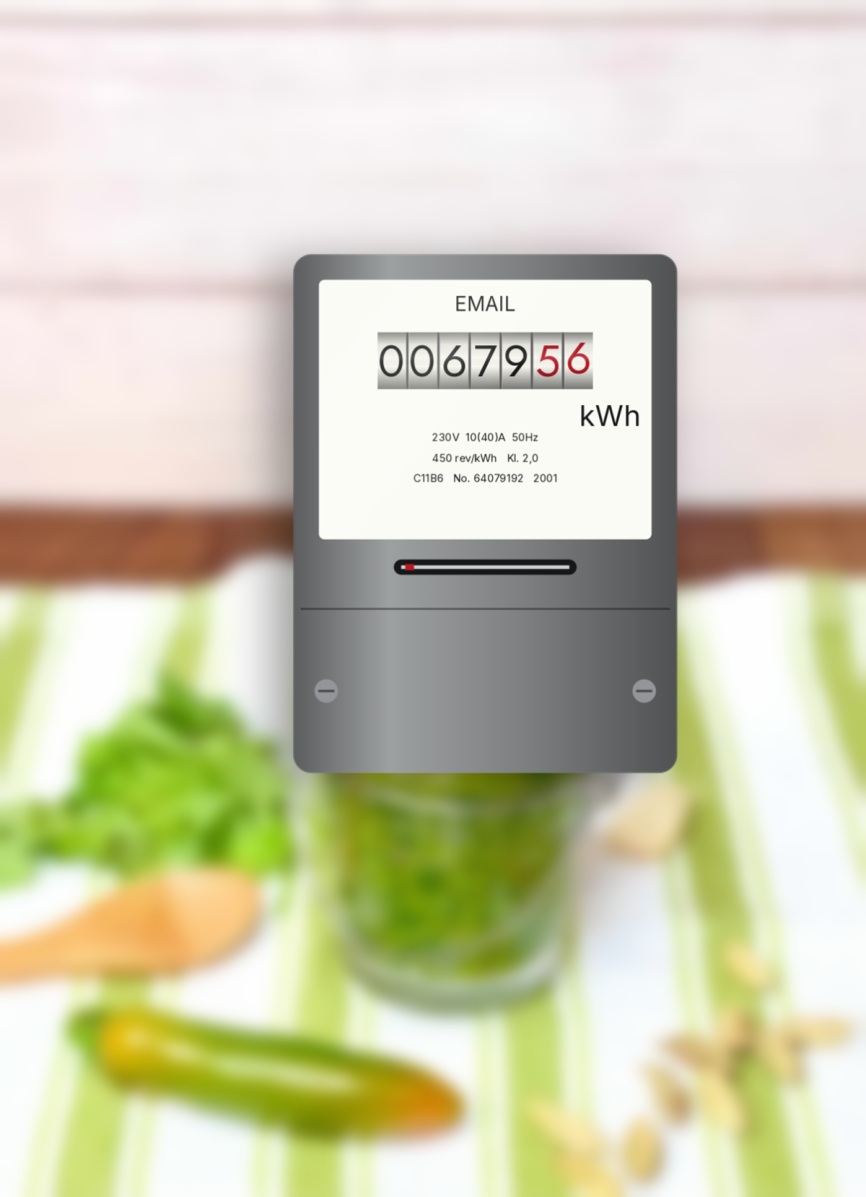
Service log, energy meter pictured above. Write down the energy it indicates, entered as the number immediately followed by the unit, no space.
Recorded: 679.56kWh
